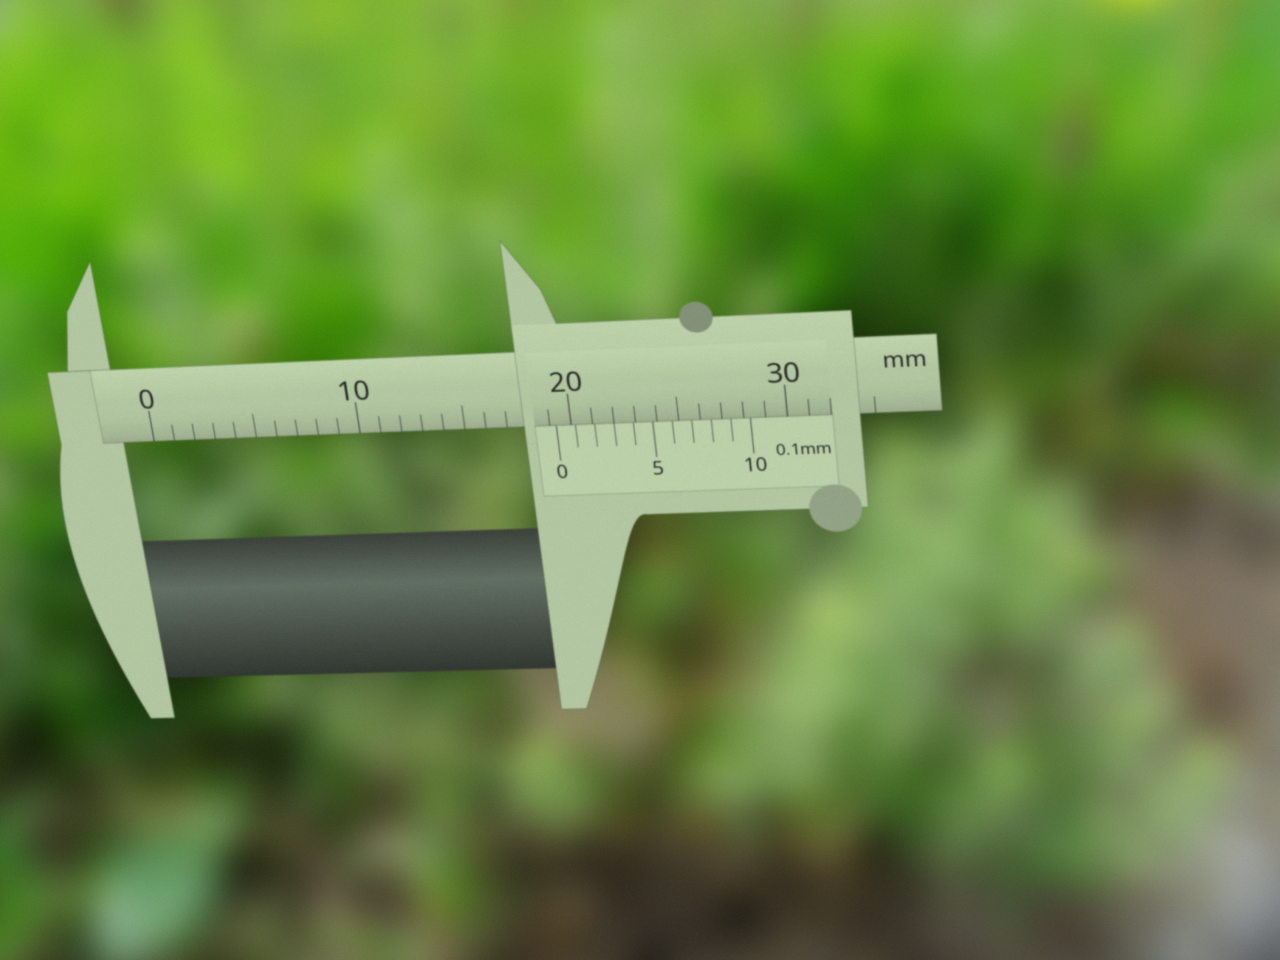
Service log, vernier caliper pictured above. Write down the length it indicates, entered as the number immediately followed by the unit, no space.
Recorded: 19.3mm
